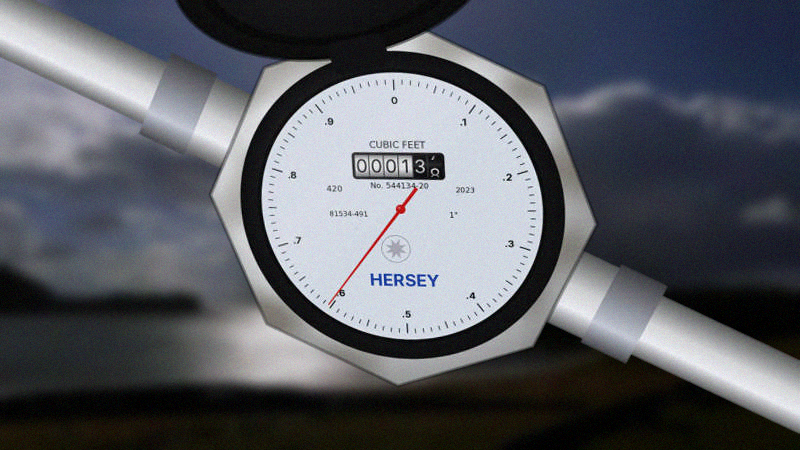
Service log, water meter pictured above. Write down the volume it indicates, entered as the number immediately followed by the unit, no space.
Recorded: 137.60ft³
